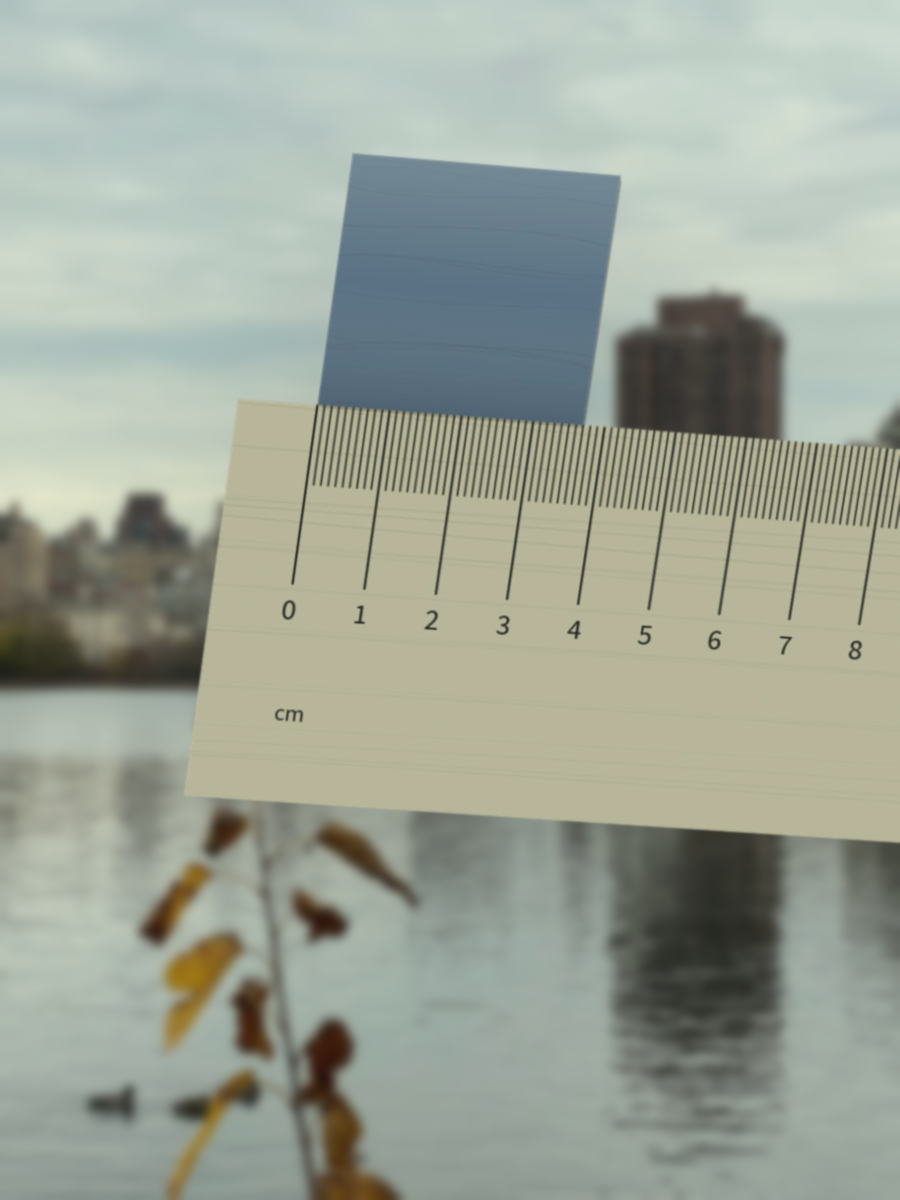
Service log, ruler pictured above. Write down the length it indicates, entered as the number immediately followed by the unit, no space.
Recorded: 3.7cm
